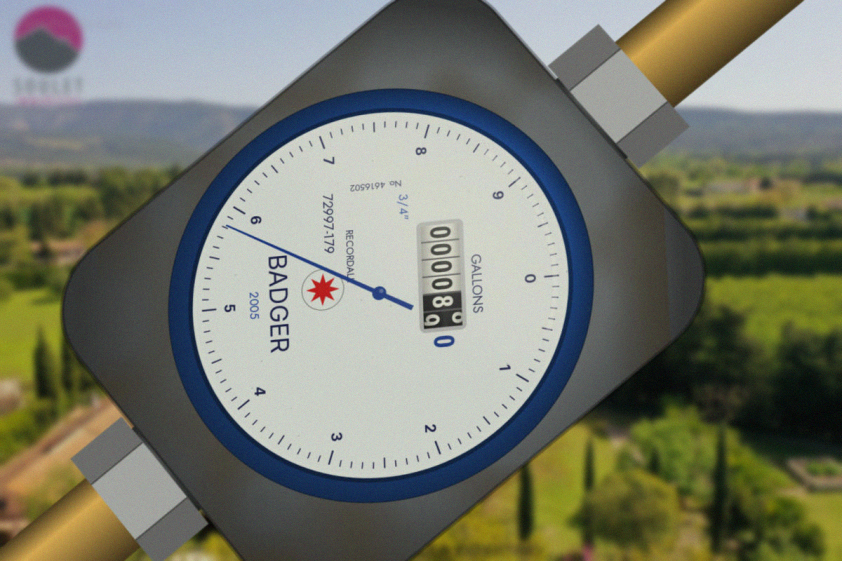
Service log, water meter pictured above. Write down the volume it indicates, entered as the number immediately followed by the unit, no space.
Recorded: 885.8gal
